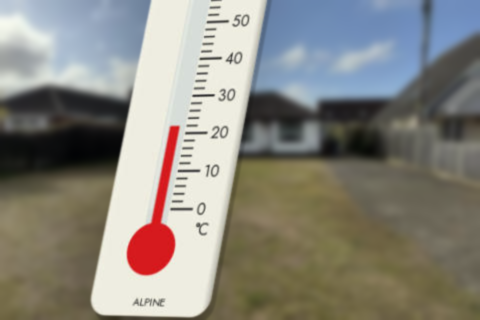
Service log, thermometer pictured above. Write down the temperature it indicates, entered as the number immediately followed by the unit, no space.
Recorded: 22°C
